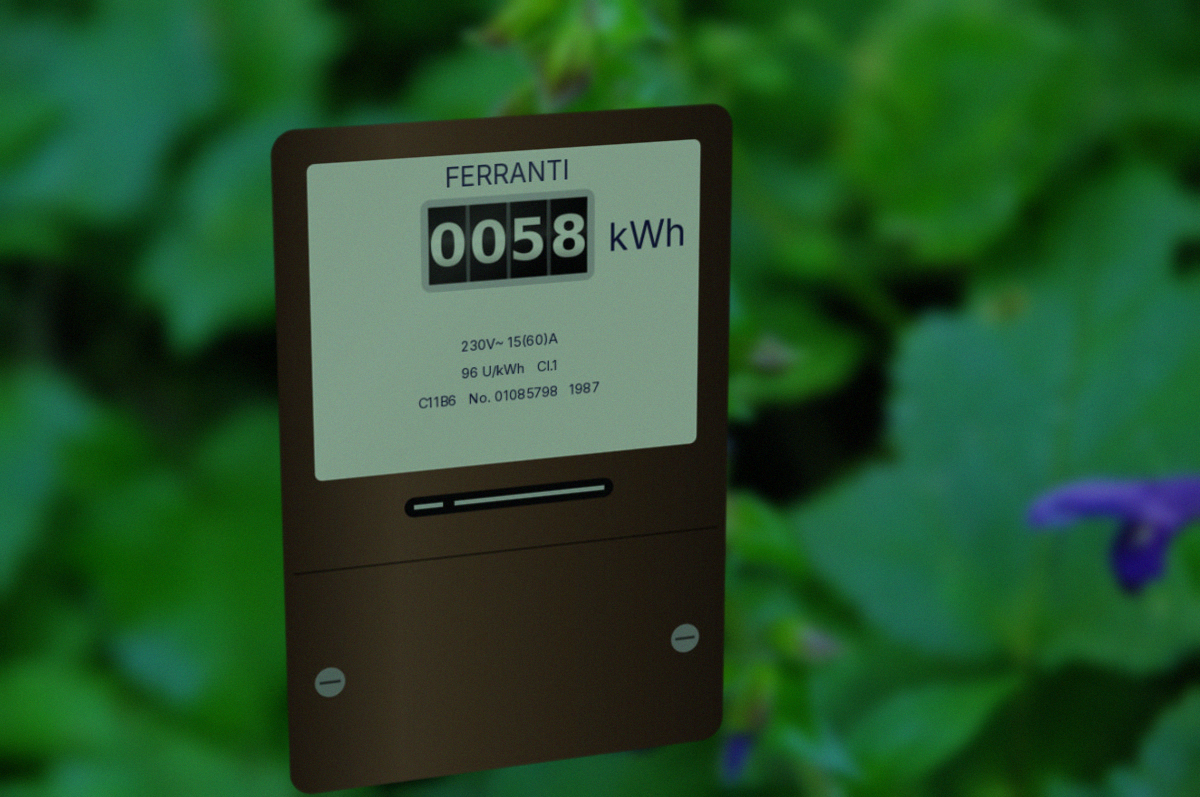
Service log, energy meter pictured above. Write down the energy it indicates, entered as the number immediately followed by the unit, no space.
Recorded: 58kWh
